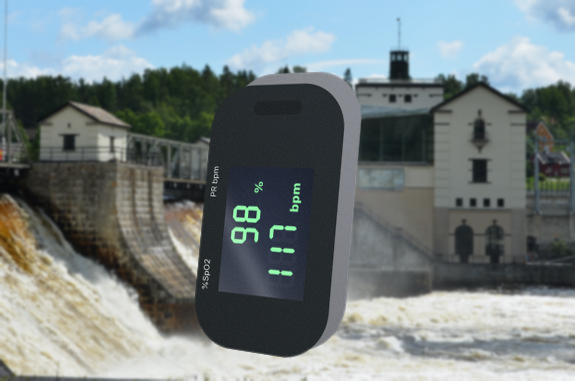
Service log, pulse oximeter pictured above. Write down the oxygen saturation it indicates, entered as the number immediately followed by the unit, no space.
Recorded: 98%
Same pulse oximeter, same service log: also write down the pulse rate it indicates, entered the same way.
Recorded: 117bpm
